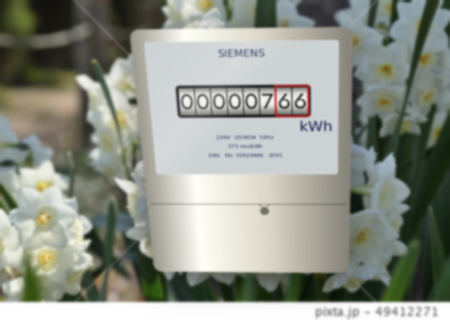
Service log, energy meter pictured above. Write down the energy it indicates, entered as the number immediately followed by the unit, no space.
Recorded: 7.66kWh
